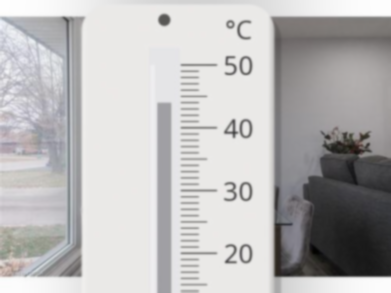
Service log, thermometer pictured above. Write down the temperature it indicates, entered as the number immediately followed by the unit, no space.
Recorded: 44°C
